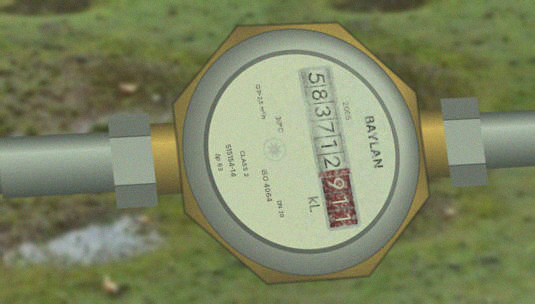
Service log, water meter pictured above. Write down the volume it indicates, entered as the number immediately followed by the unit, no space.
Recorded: 583712.911kL
